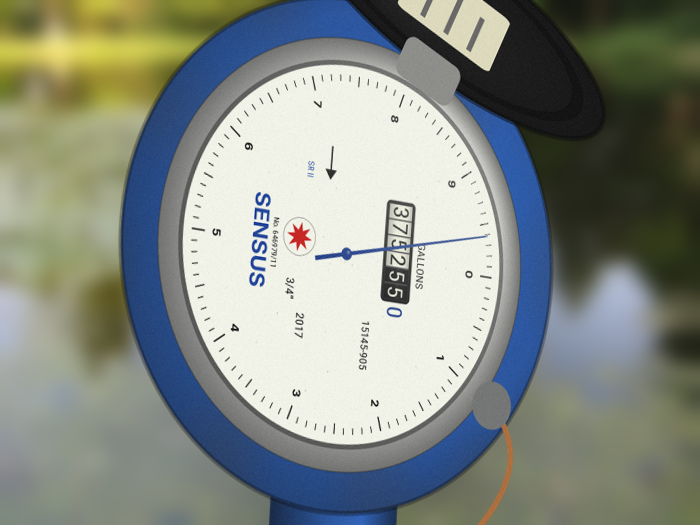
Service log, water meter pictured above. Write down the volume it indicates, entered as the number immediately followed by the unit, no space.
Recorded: 3752549.6gal
